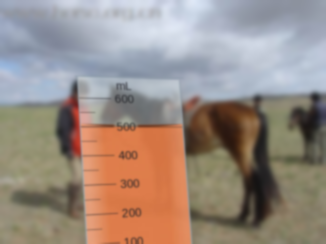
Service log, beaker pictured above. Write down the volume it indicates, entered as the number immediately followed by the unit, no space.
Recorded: 500mL
